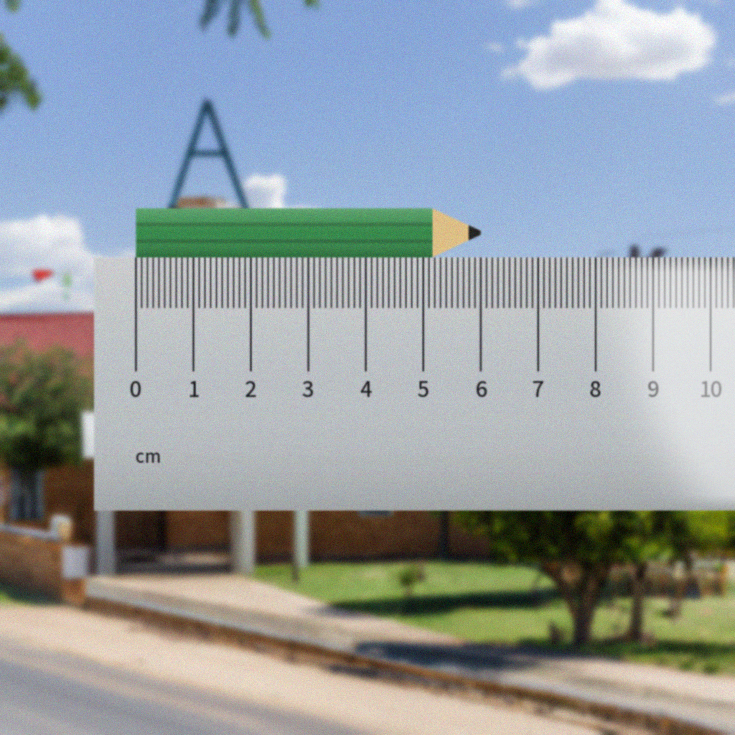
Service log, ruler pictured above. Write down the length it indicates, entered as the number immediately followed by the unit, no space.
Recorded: 6cm
